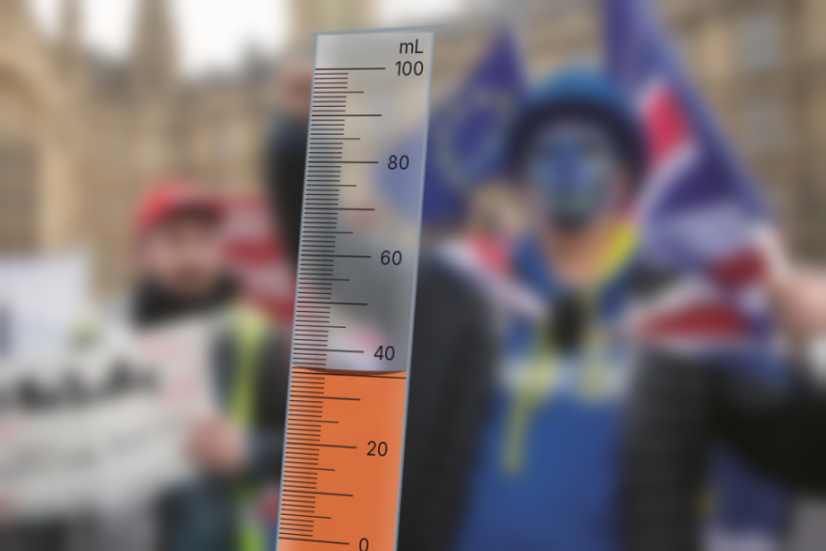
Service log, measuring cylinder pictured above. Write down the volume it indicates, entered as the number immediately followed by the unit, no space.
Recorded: 35mL
